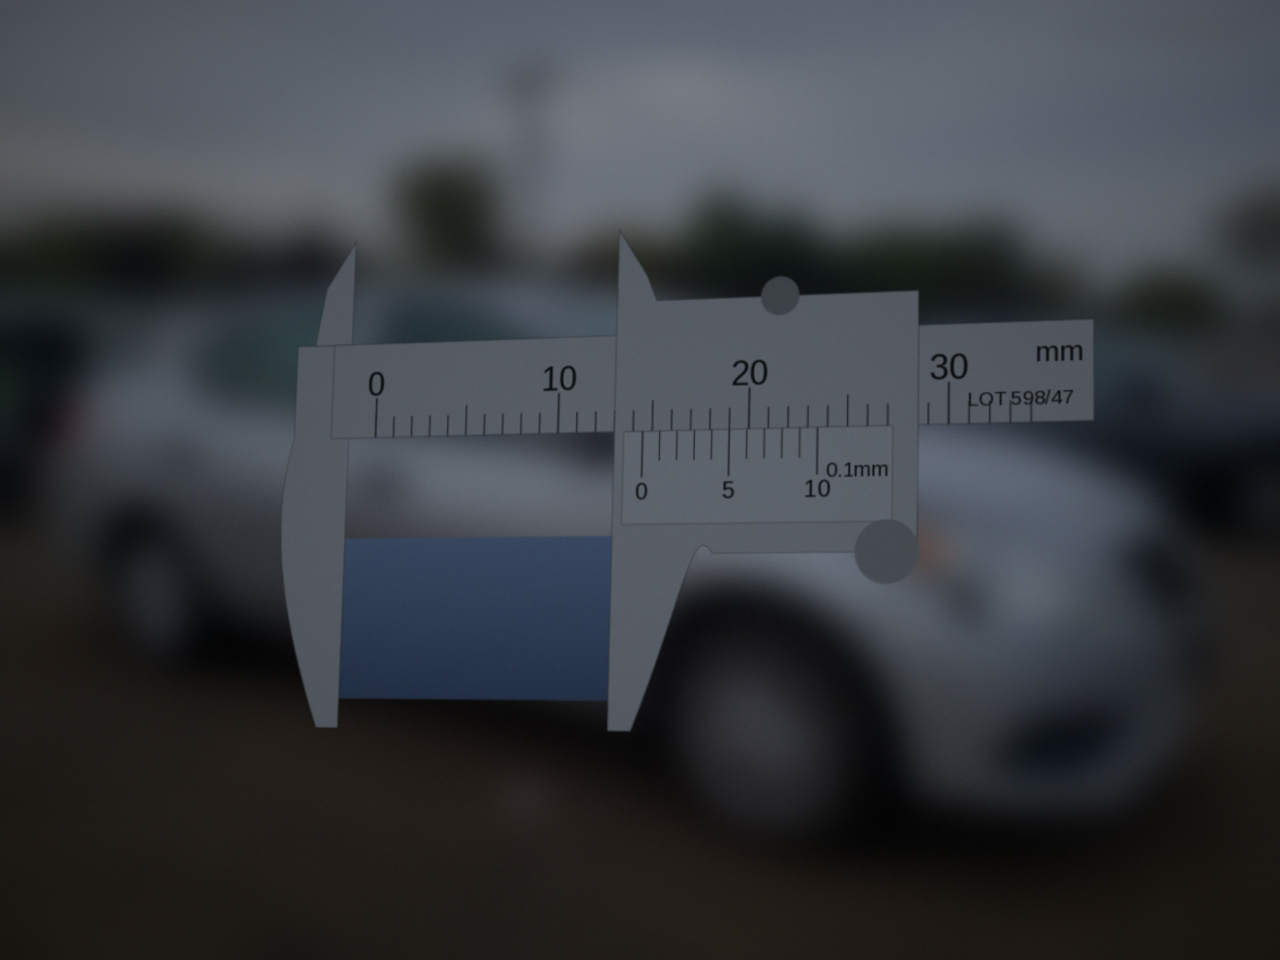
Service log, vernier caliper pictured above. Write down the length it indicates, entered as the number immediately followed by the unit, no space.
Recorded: 14.5mm
